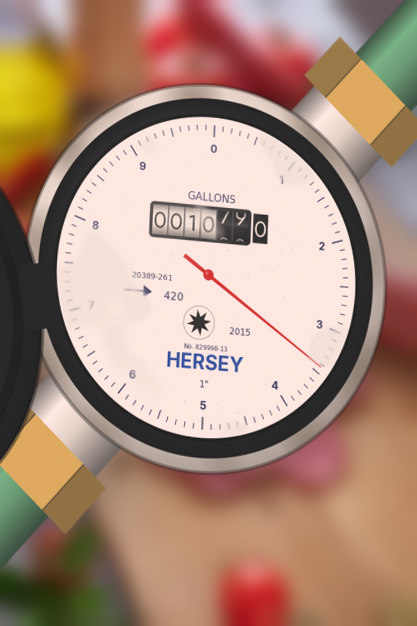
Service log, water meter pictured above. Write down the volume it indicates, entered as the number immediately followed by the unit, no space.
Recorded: 10793.4gal
